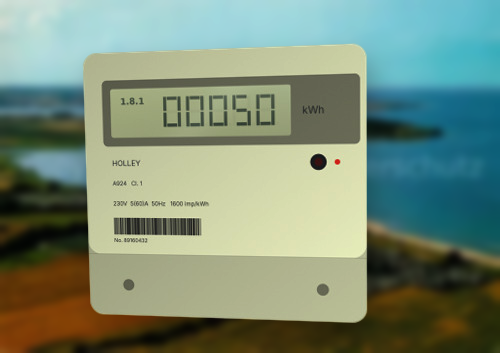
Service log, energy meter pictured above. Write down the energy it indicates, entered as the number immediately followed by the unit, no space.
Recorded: 50kWh
